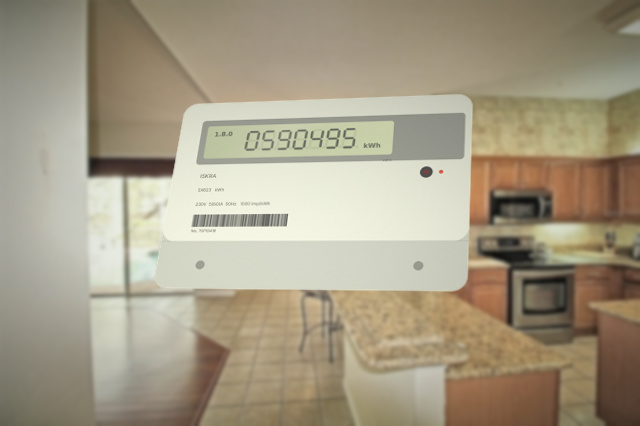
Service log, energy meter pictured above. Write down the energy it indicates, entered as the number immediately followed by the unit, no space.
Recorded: 590495kWh
